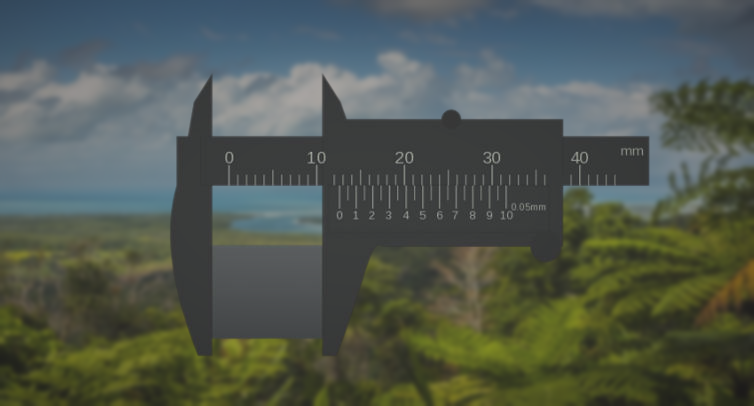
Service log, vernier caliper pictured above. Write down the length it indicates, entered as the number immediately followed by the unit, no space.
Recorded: 12.6mm
